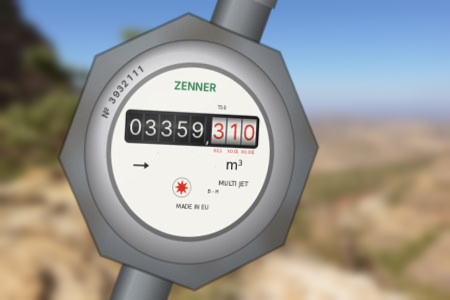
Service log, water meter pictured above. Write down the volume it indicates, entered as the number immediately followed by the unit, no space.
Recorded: 3359.310m³
